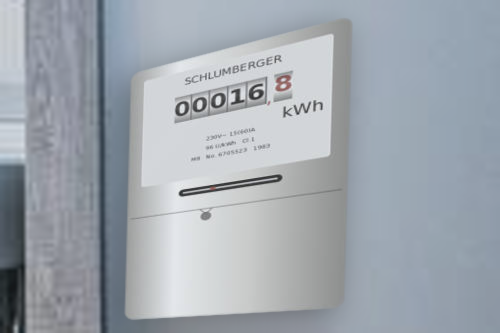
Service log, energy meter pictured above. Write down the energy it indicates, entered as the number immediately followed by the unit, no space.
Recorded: 16.8kWh
